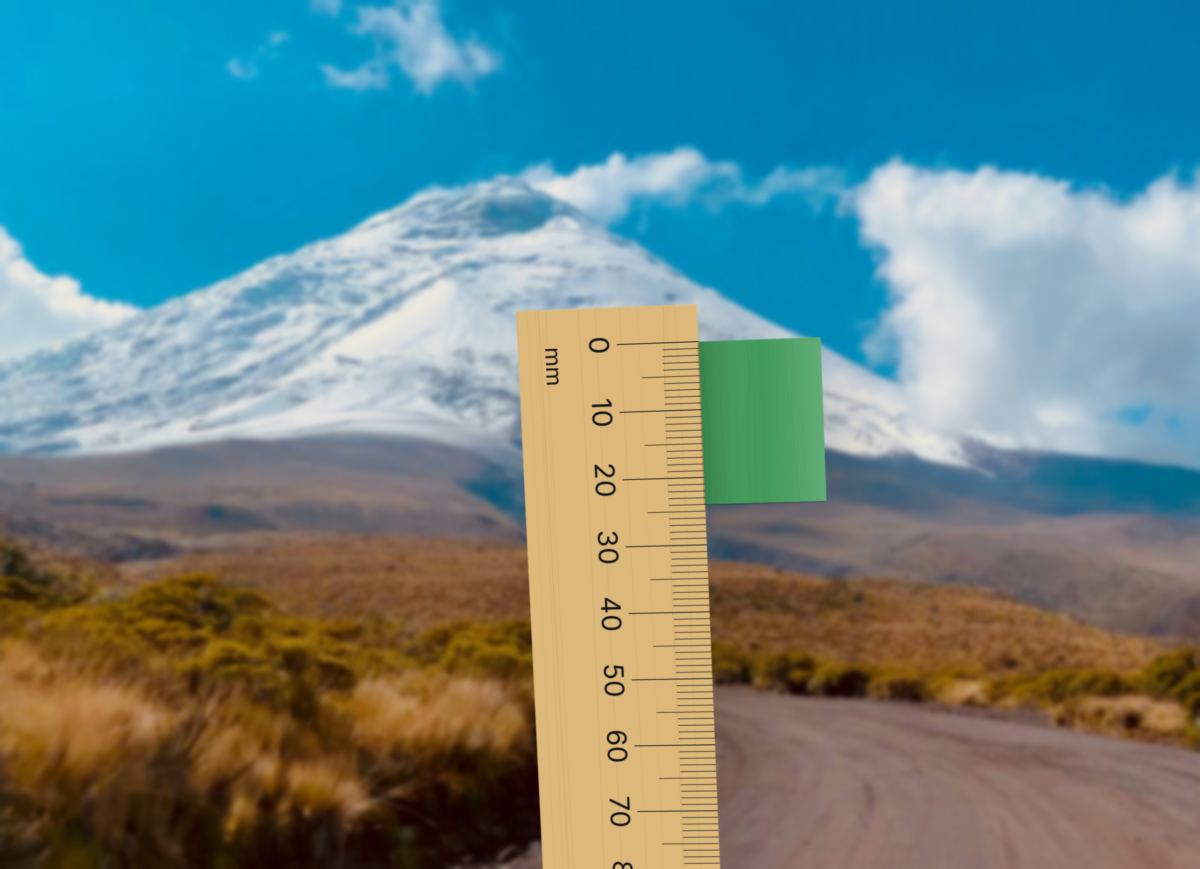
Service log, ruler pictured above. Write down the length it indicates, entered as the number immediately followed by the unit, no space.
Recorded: 24mm
